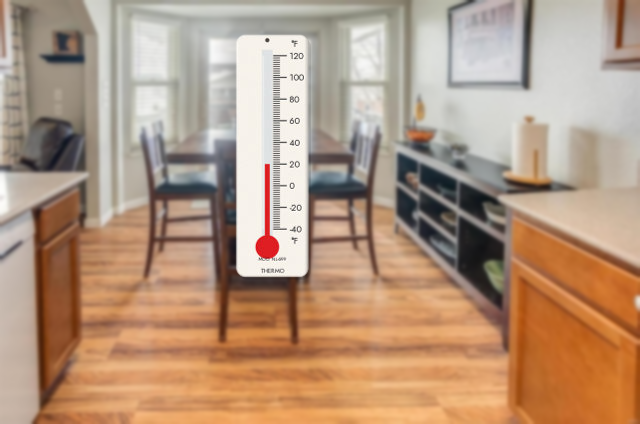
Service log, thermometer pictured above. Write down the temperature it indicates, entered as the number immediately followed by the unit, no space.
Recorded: 20°F
